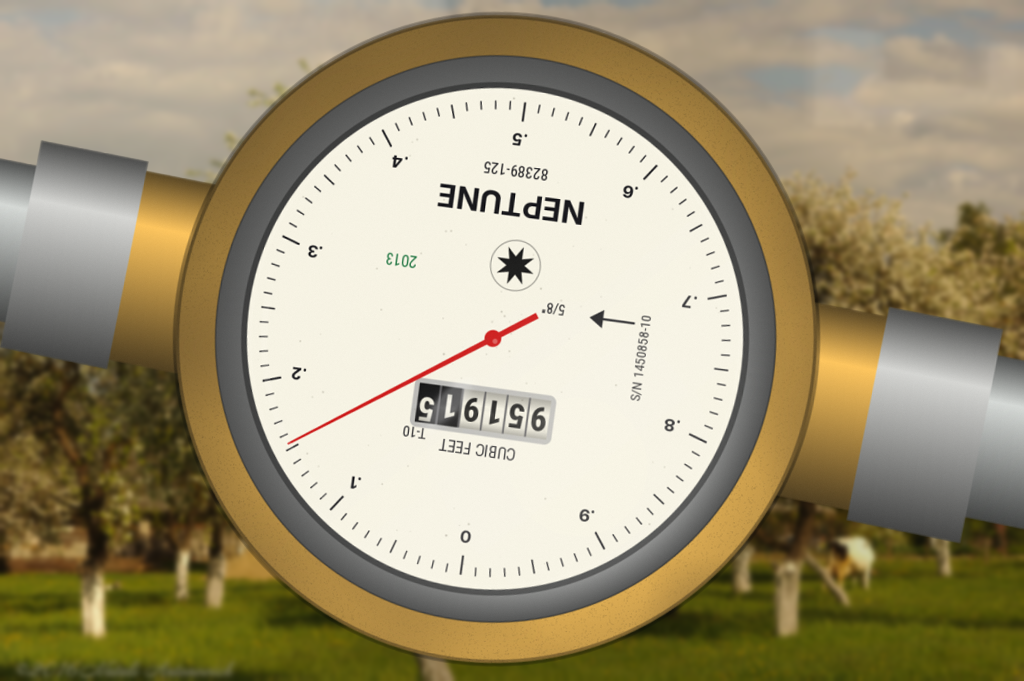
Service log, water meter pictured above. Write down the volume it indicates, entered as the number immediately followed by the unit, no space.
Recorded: 951915.15ft³
